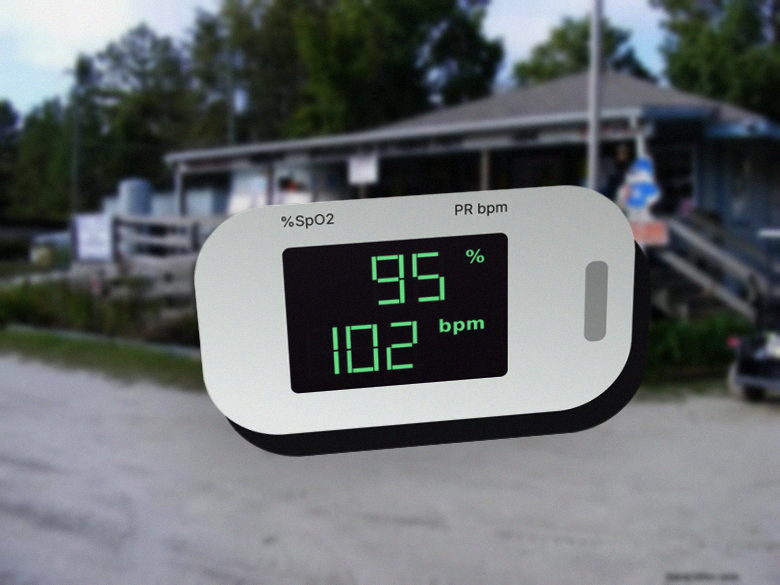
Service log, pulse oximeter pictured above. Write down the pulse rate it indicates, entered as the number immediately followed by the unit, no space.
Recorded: 102bpm
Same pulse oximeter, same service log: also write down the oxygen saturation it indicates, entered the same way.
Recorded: 95%
